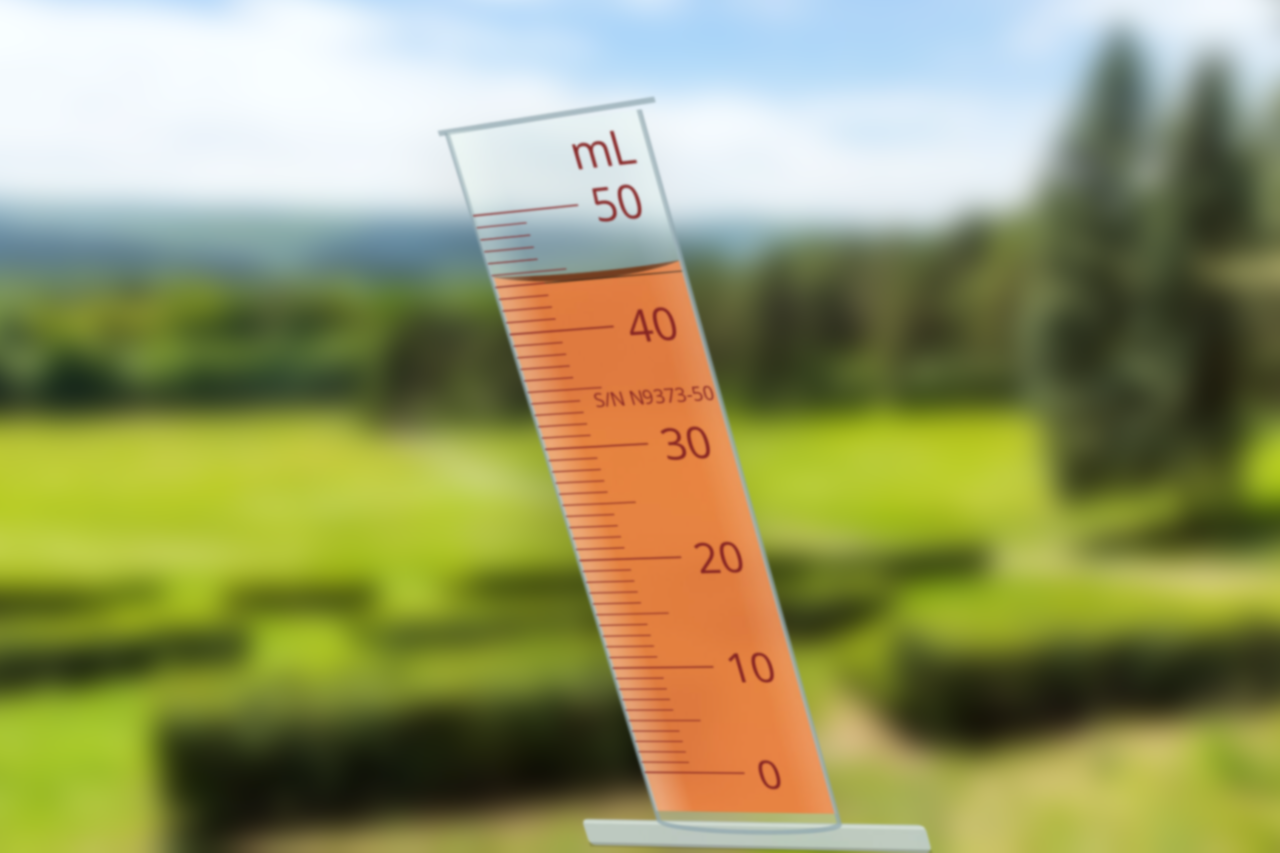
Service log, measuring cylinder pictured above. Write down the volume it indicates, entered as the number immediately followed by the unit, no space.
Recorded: 44mL
